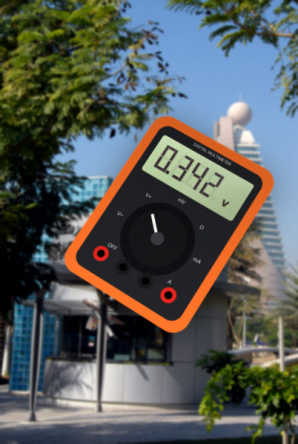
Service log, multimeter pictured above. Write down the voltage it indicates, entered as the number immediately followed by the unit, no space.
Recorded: 0.342V
